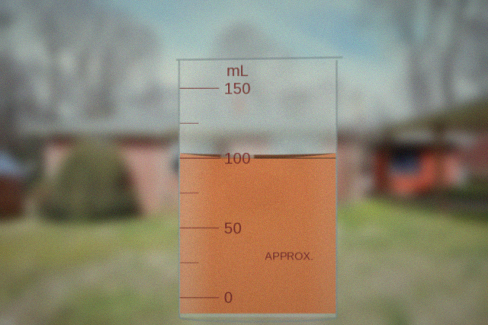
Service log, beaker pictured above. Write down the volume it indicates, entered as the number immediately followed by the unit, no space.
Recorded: 100mL
